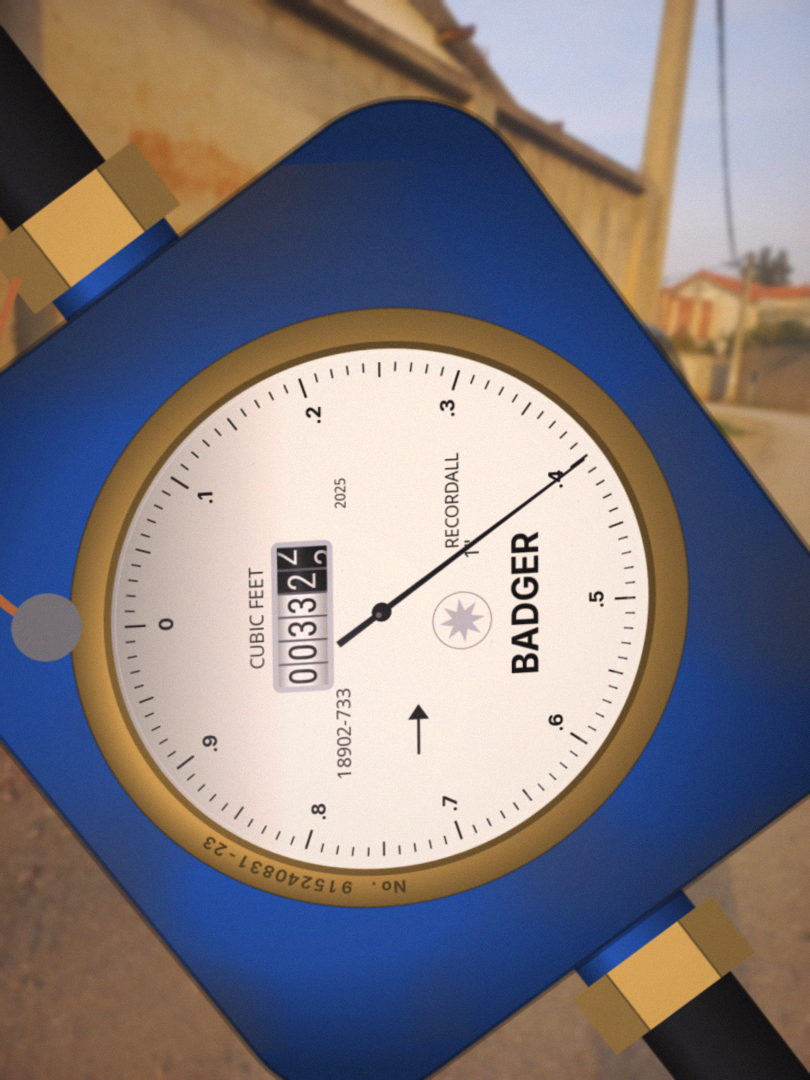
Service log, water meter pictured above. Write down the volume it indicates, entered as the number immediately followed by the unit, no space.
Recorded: 3322.40ft³
